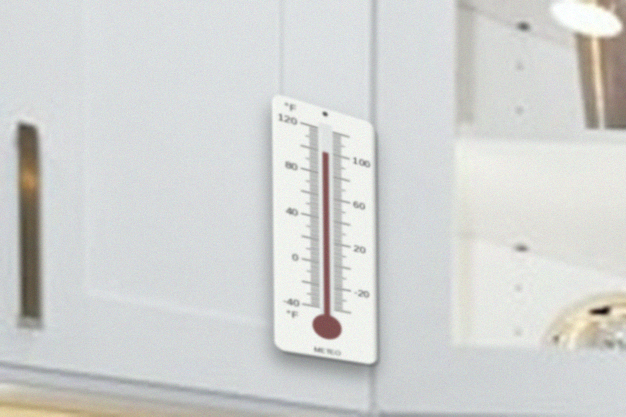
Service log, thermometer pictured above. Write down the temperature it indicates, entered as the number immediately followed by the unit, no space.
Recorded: 100°F
